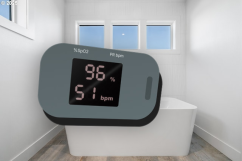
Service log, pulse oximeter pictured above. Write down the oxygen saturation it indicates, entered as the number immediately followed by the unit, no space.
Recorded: 96%
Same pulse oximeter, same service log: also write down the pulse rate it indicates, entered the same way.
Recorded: 51bpm
